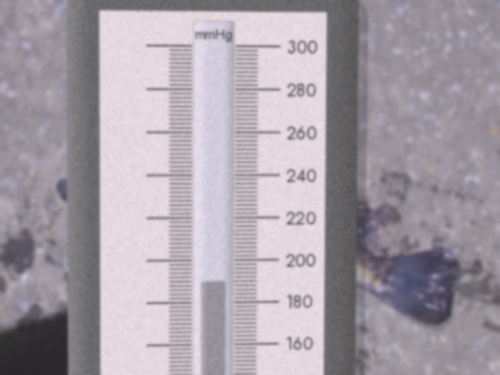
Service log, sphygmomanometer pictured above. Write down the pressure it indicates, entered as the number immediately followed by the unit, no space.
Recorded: 190mmHg
